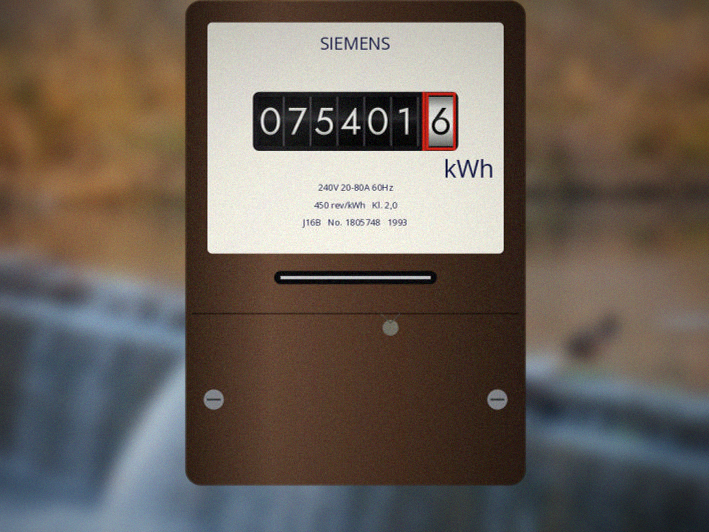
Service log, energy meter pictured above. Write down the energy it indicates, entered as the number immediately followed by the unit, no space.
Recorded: 75401.6kWh
